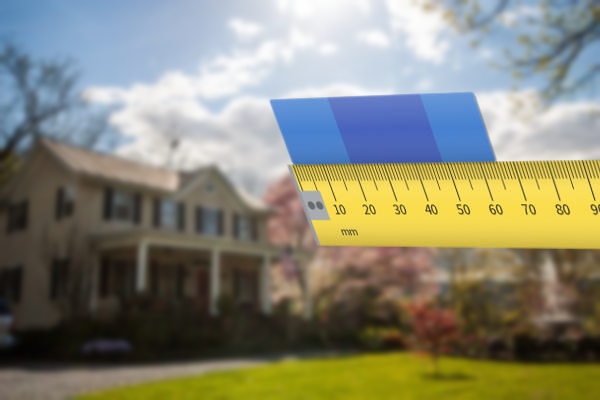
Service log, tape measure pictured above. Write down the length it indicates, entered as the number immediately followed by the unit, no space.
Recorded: 65mm
